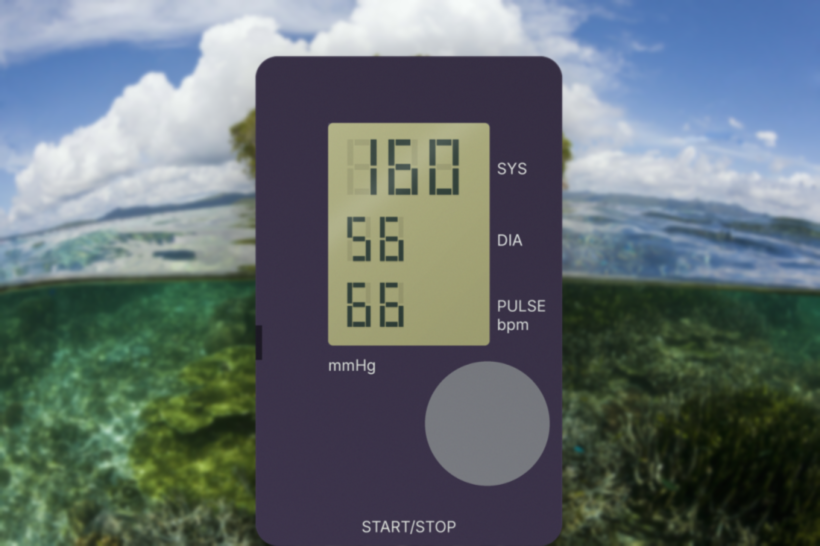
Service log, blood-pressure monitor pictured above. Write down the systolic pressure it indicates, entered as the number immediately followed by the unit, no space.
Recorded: 160mmHg
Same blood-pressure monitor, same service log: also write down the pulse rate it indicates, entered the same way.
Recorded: 66bpm
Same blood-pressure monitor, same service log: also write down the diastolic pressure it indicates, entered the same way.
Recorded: 56mmHg
